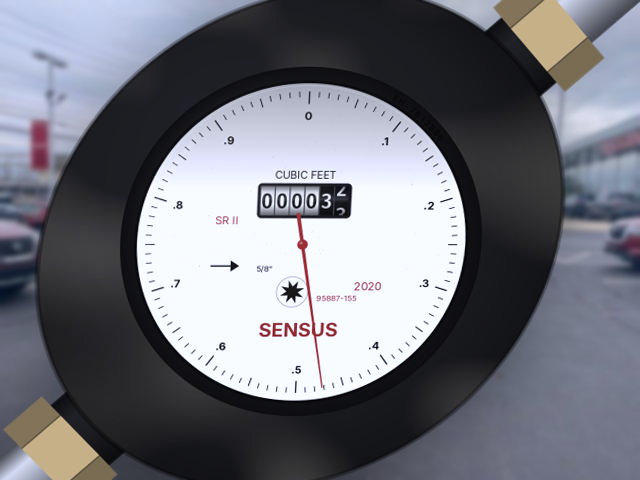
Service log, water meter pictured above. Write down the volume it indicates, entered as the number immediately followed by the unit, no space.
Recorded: 32.47ft³
